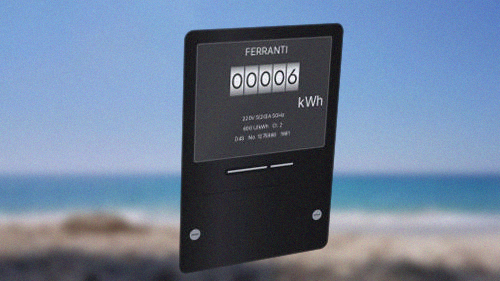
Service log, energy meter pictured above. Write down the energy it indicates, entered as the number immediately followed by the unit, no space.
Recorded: 6kWh
